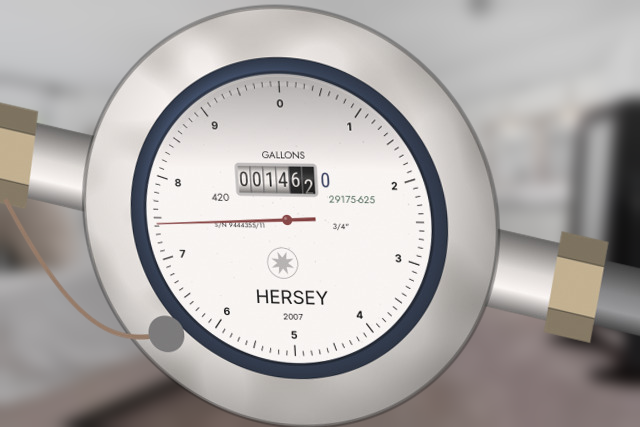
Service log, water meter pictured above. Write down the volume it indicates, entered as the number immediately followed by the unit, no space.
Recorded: 14617.4gal
